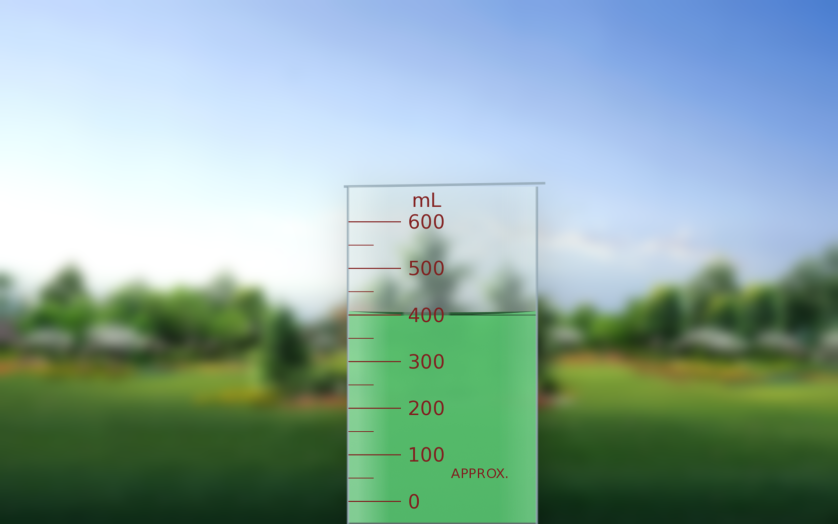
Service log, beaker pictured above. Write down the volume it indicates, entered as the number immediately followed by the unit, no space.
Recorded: 400mL
